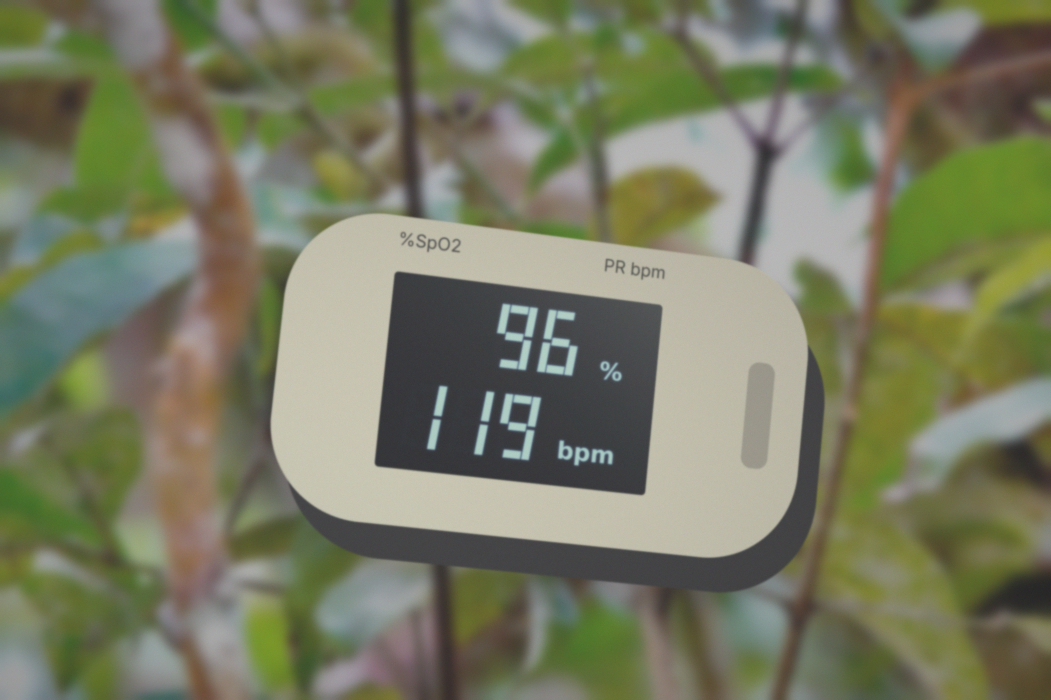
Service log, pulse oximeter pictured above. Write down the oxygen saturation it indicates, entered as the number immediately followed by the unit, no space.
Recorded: 96%
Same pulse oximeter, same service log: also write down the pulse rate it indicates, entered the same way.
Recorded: 119bpm
